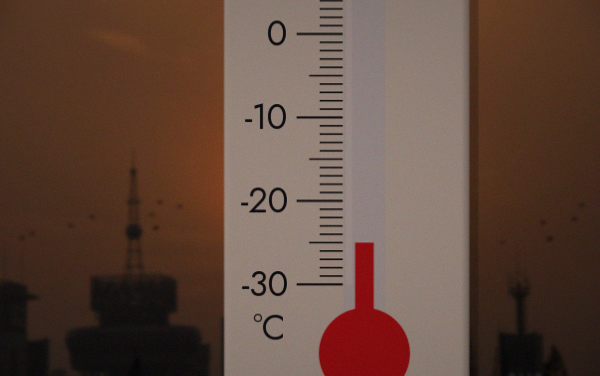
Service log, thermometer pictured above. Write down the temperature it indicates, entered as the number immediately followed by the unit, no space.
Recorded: -25°C
